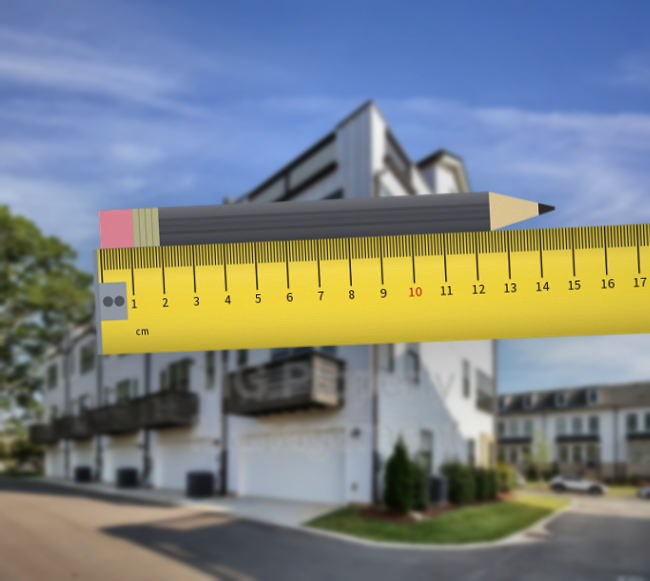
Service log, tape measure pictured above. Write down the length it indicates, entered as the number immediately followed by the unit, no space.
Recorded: 14.5cm
